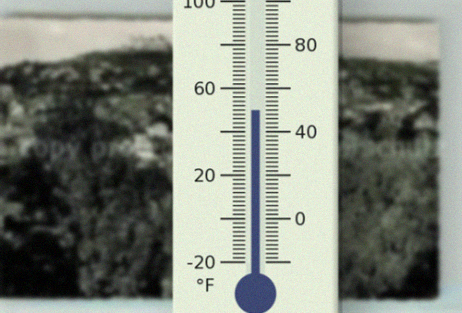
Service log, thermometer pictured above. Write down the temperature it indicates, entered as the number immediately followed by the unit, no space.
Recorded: 50°F
